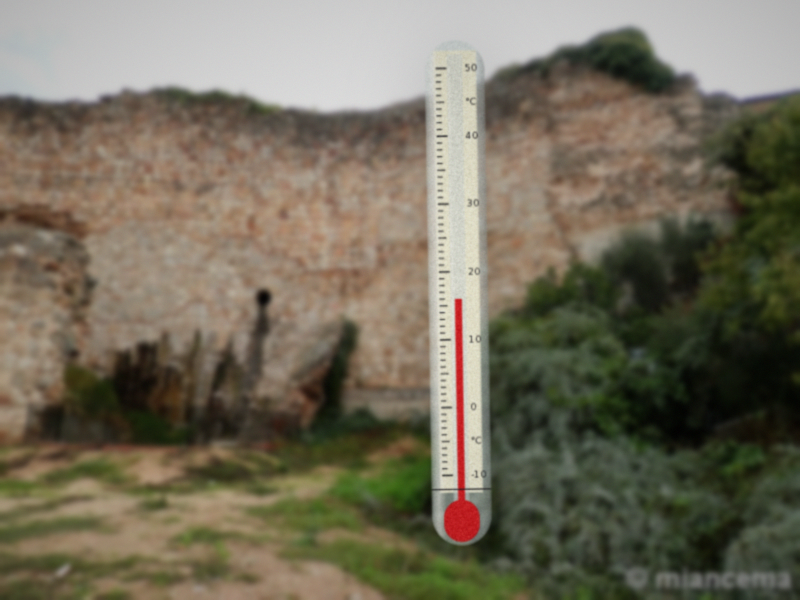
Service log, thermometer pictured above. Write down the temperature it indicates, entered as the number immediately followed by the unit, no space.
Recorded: 16°C
